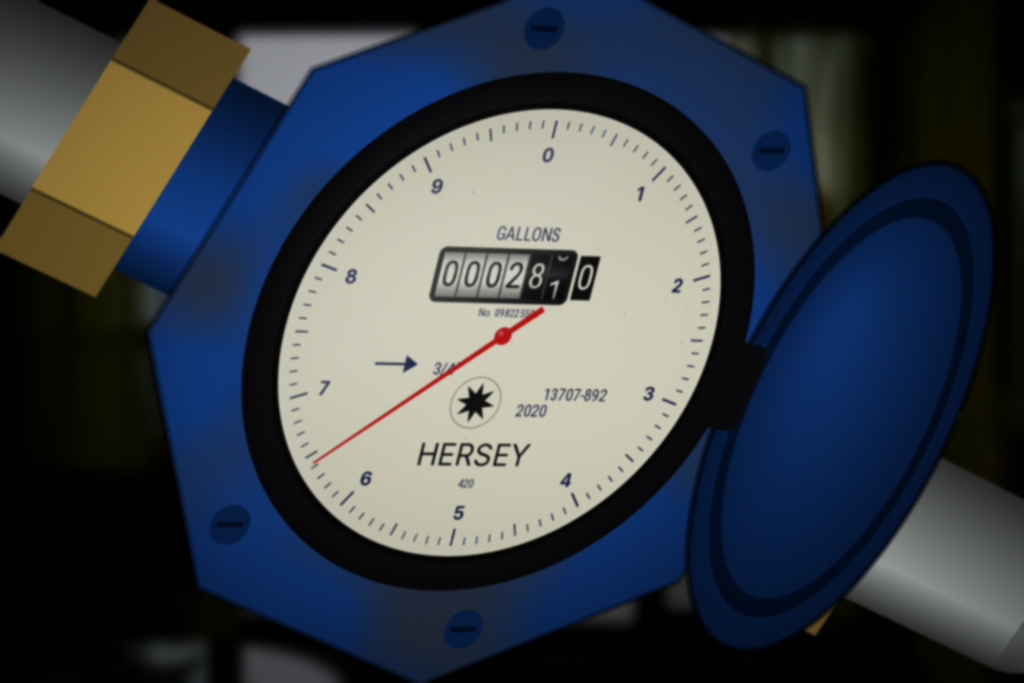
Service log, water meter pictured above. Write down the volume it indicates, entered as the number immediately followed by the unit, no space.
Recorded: 2806.4gal
